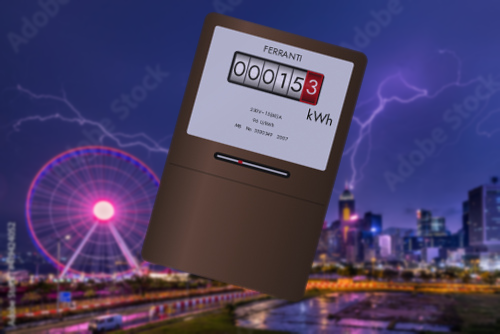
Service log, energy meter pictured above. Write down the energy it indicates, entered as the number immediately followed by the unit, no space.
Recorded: 15.3kWh
